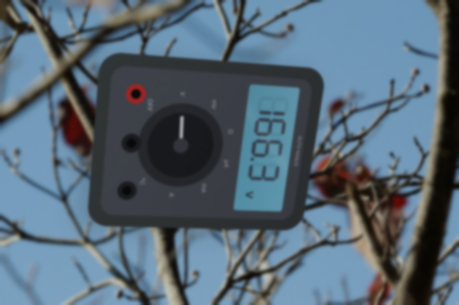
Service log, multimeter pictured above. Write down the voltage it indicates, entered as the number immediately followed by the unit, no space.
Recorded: 166.3V
